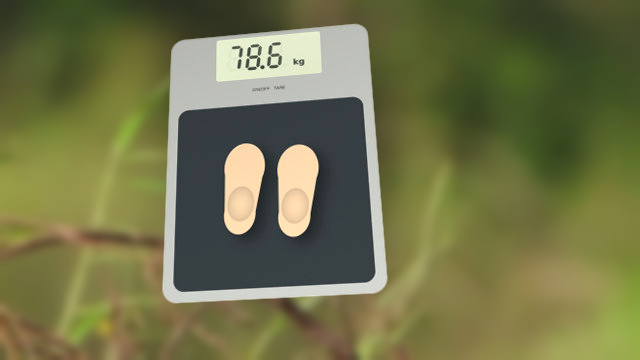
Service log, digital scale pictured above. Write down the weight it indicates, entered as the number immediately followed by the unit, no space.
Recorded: 78.6kg
